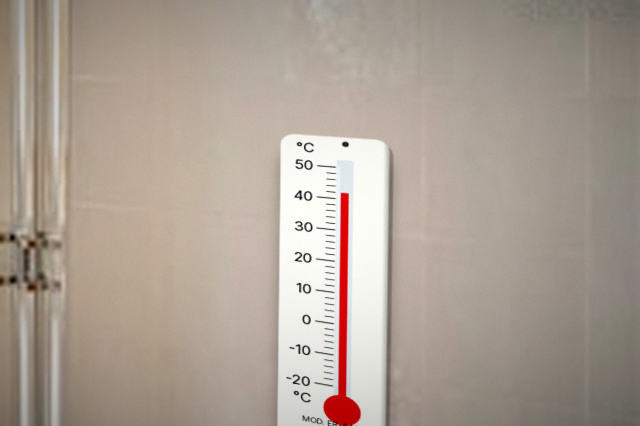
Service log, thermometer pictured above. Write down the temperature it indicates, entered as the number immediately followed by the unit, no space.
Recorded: 42°C
